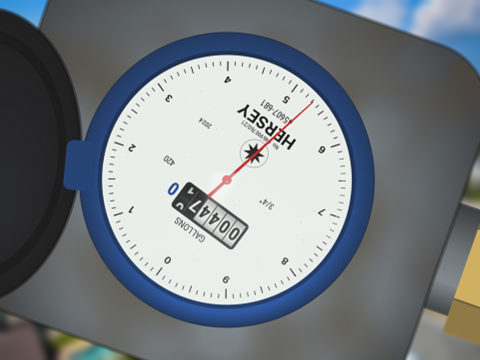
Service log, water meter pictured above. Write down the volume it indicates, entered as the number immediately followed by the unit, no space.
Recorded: 44705.3gal
